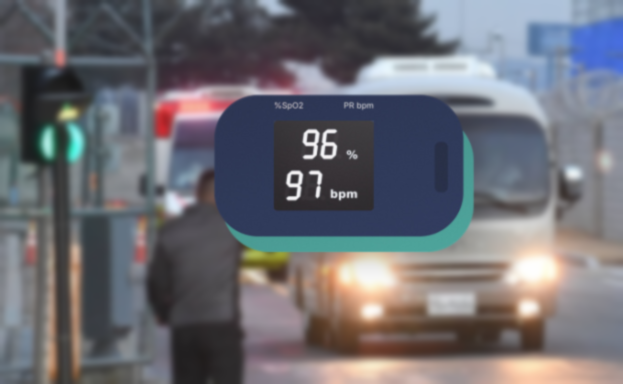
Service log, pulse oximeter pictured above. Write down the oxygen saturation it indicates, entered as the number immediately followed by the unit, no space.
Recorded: 96%
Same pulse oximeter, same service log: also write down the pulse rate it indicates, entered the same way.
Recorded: 97bpm
